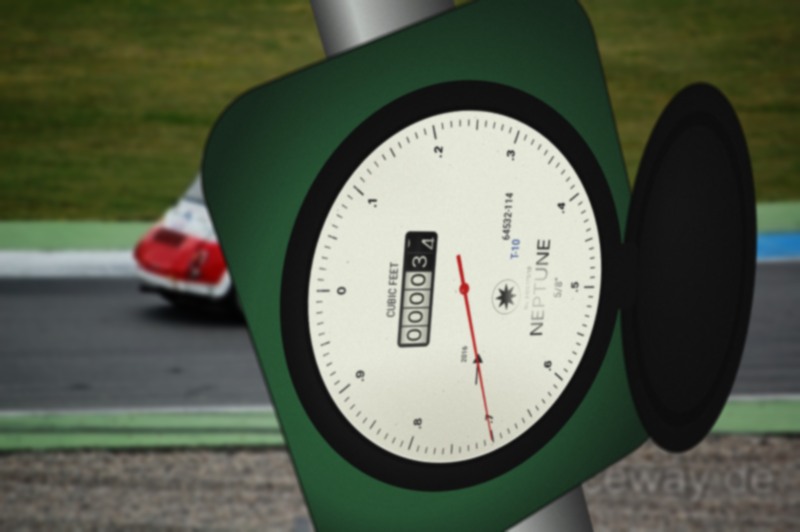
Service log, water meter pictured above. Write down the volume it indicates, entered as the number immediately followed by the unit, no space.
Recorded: 33.70ft³
